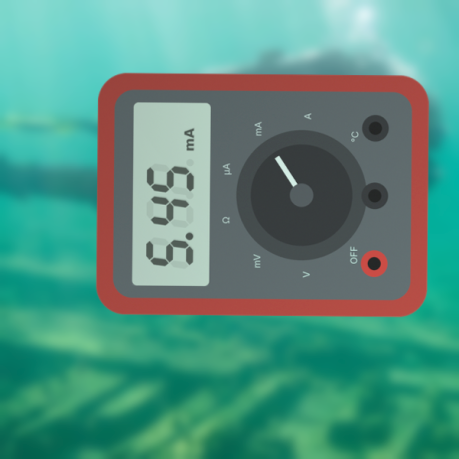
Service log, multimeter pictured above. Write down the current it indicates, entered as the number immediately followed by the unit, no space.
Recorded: 5.45mA
